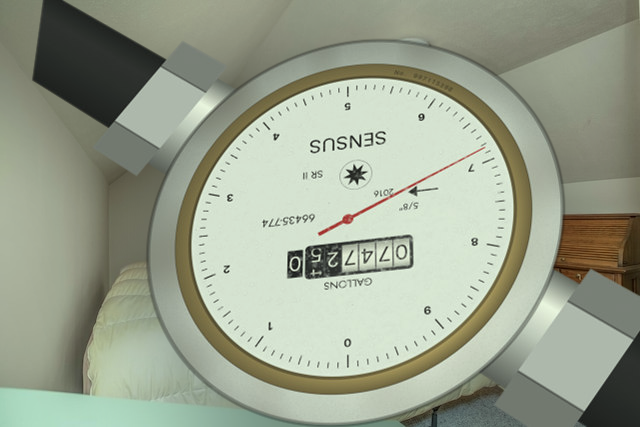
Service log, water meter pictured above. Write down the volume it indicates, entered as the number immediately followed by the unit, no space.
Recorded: 747246.8gal
